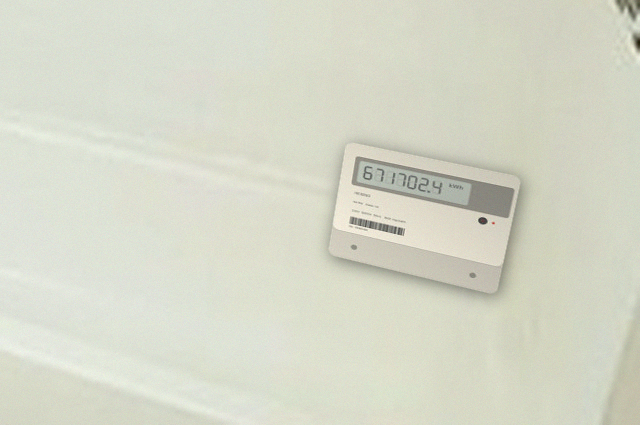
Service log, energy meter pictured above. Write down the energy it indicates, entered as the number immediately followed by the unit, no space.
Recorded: 671702.4kWh
